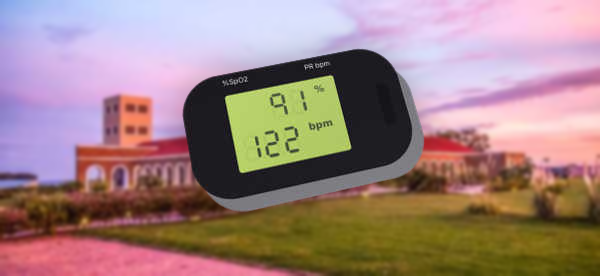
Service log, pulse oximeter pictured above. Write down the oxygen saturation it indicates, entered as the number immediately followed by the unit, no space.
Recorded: 91%
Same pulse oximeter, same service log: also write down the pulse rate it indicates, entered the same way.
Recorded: 122bpm
